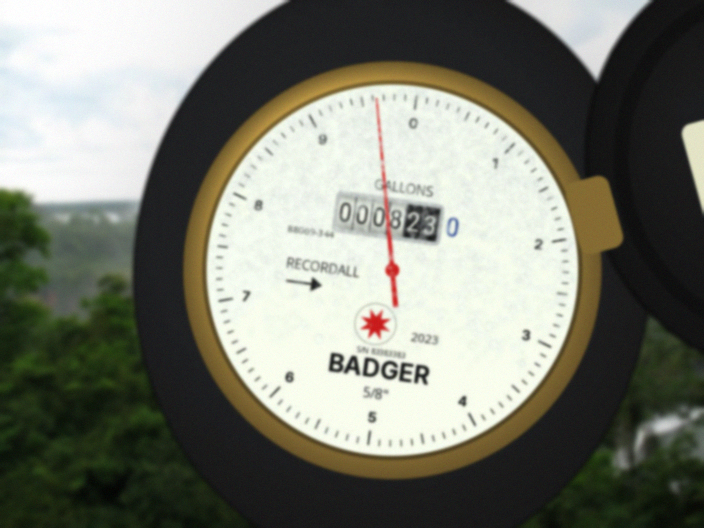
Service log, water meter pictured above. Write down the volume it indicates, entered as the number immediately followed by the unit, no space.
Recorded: 8229.6gal
